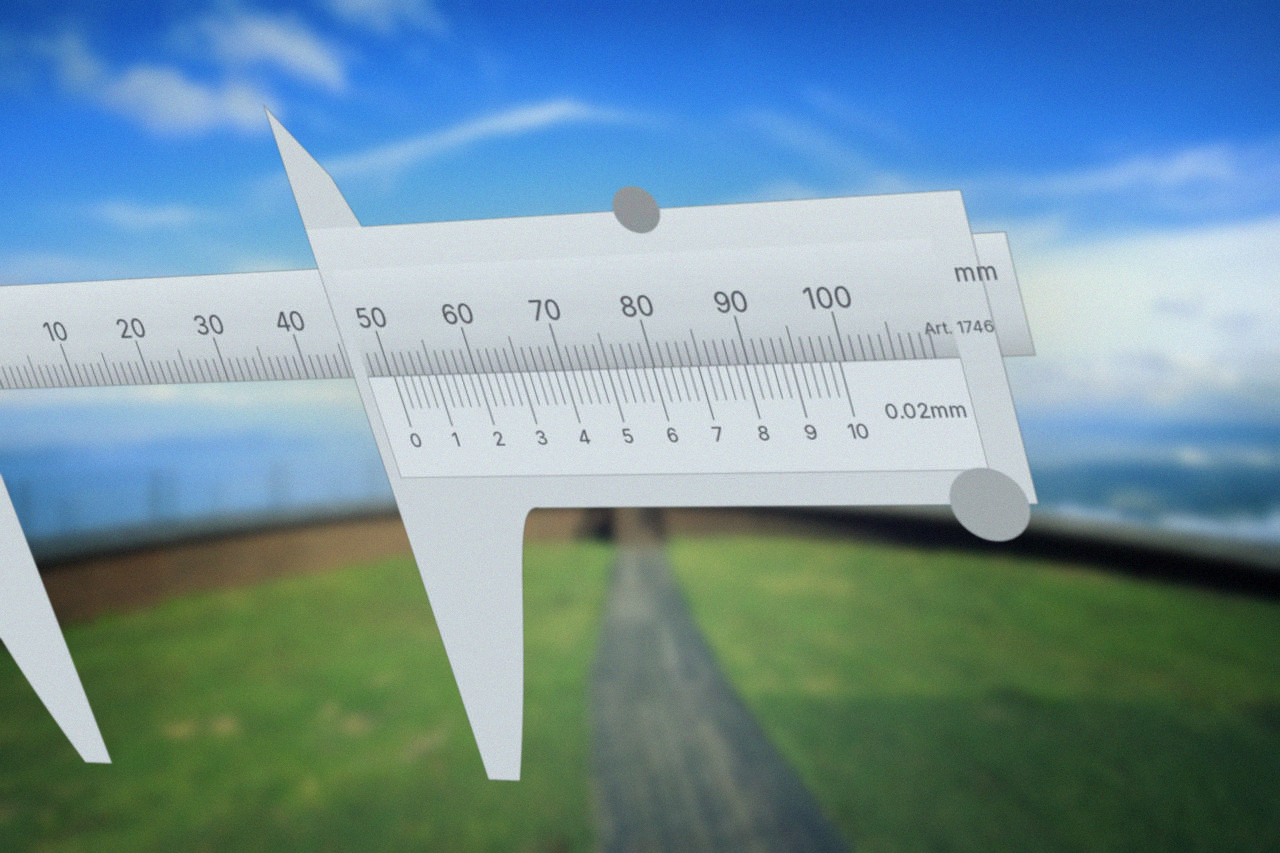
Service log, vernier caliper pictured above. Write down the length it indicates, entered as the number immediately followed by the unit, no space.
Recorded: 50.4mm
